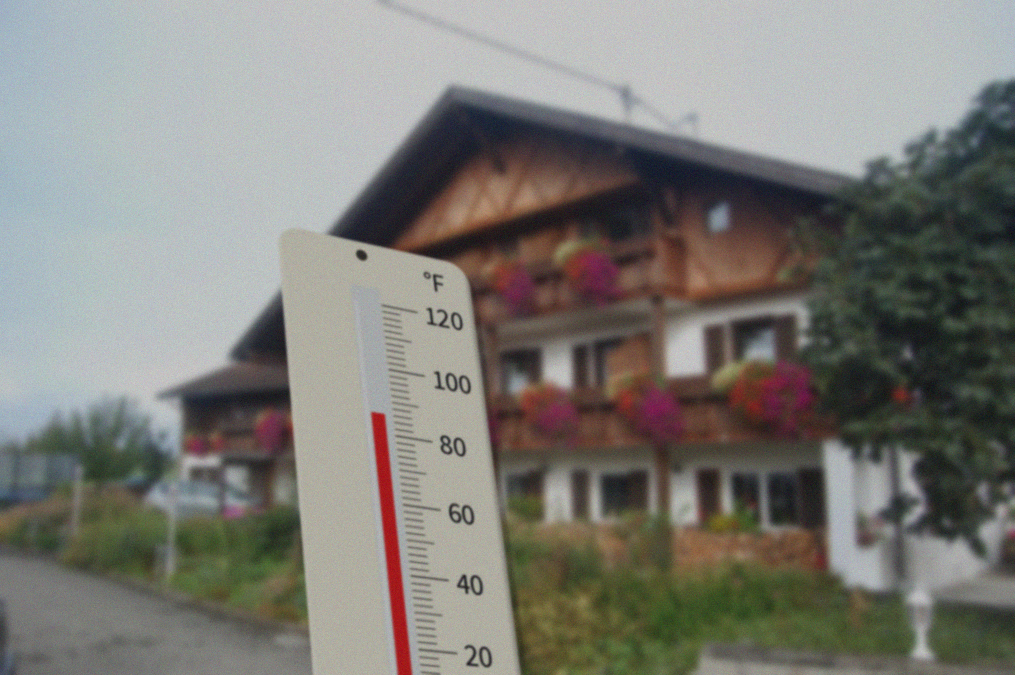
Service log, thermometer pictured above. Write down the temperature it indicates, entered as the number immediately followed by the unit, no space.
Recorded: 86°F
